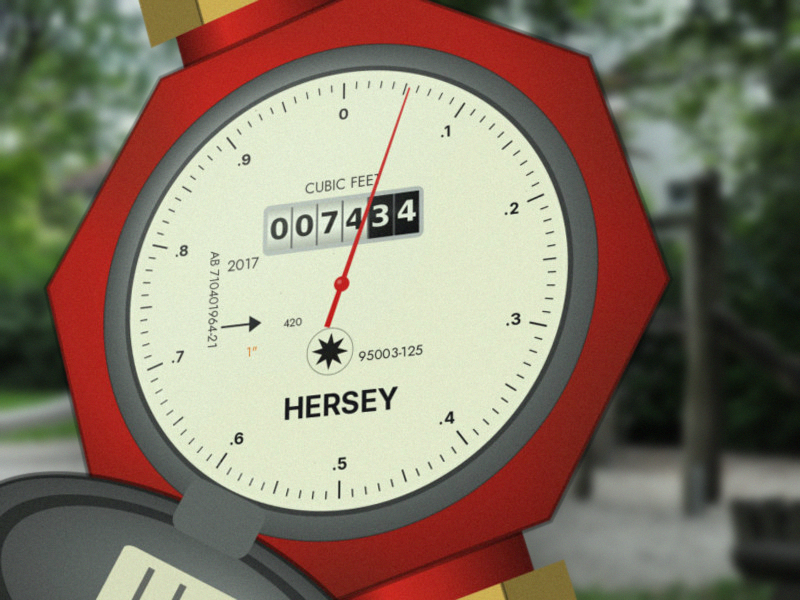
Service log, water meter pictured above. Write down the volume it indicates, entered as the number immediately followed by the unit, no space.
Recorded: 7434.05ft³
